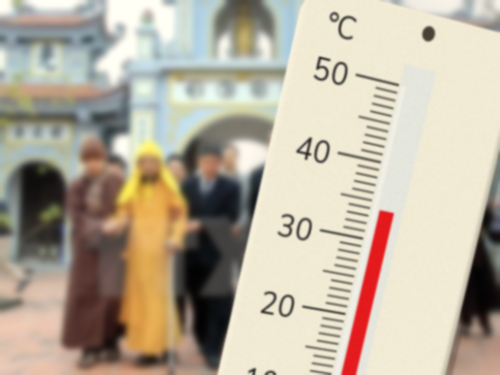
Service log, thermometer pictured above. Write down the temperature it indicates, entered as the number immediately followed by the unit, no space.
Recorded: 34°C
